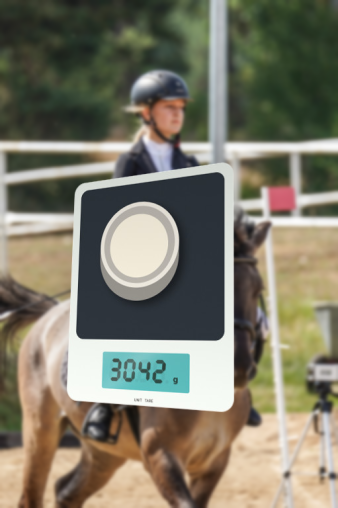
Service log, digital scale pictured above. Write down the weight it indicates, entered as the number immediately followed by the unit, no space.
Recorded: 3042g
